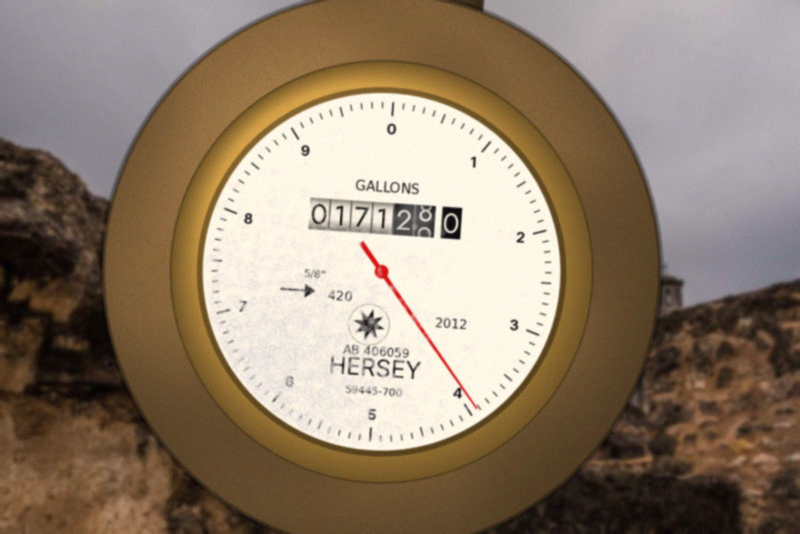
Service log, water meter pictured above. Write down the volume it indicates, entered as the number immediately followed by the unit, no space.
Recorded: 171283.9gal
